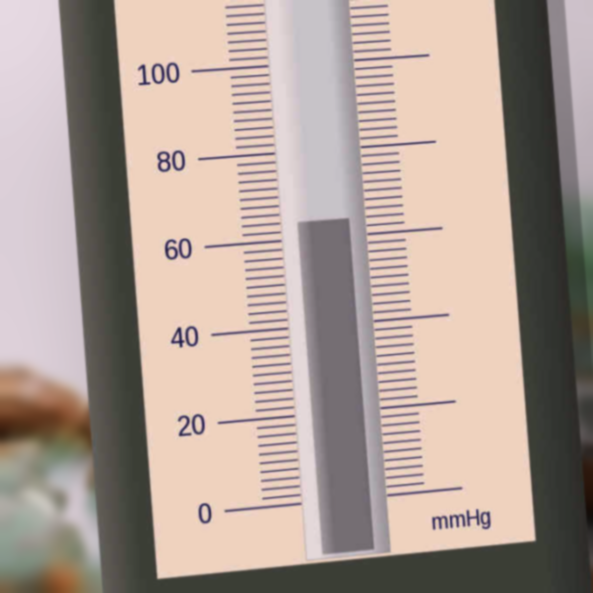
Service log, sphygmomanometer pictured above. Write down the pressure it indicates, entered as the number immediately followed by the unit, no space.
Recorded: 64mmHg
